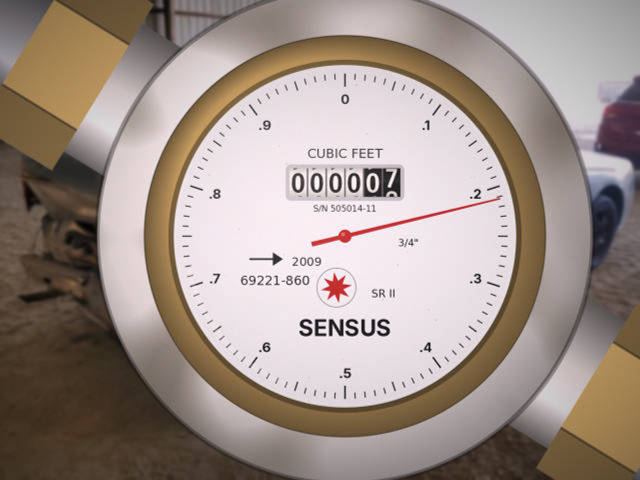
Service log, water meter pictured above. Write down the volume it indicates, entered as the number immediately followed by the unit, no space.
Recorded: 7.21ft³
